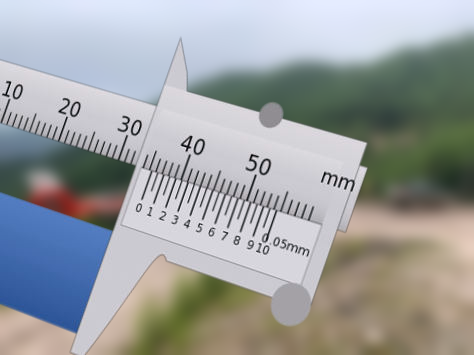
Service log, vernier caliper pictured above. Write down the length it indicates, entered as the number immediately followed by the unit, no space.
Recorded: 35.4mm
